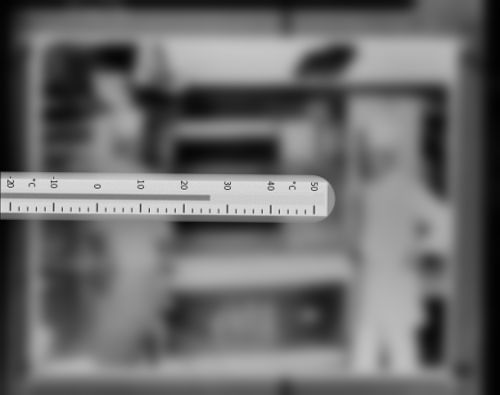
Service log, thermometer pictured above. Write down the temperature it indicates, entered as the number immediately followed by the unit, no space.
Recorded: 26°C
